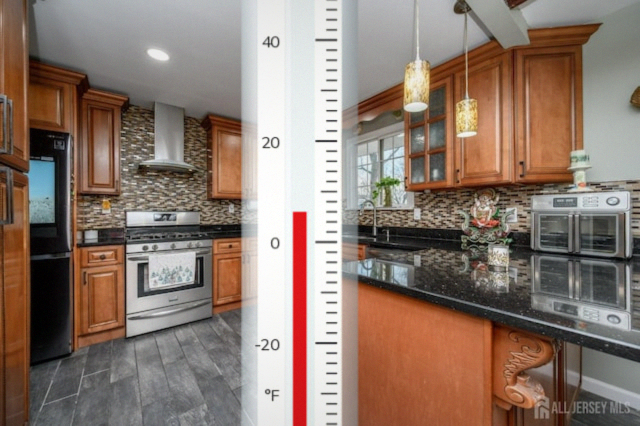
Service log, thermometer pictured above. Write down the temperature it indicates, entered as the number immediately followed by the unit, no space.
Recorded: 6°F
